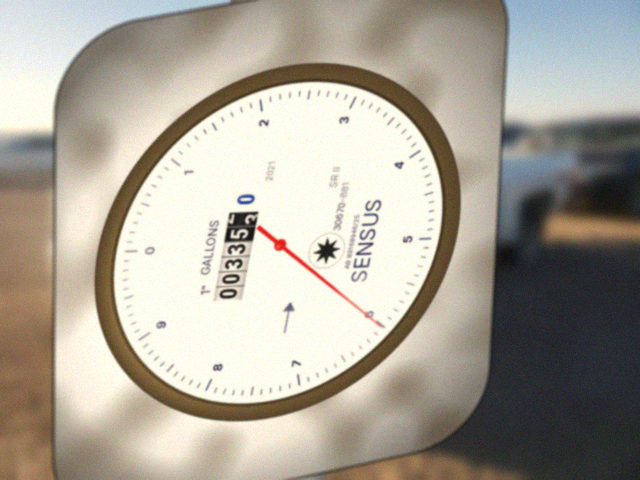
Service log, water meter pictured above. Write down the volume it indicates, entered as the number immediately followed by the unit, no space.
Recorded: 33526.0gal
